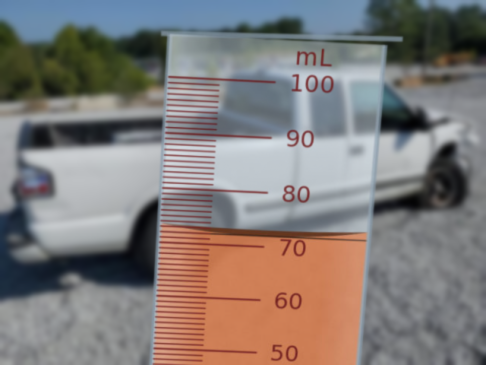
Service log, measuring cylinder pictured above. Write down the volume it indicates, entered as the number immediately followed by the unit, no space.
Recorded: 72mL
